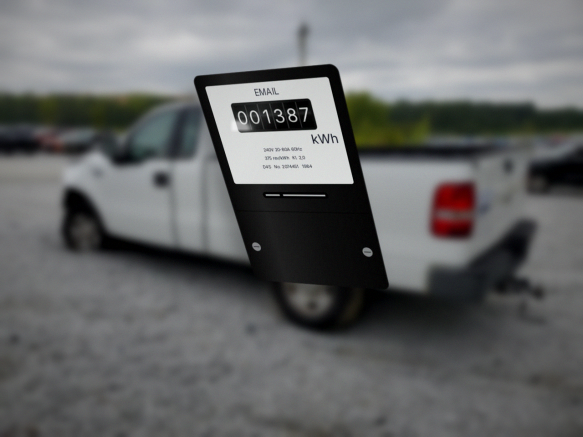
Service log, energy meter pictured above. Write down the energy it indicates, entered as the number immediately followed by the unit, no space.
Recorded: 1387kWh
